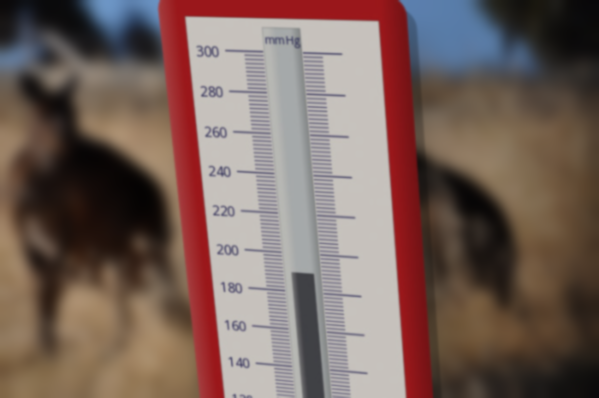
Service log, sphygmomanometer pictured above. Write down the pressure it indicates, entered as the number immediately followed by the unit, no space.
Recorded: 190mmHg
